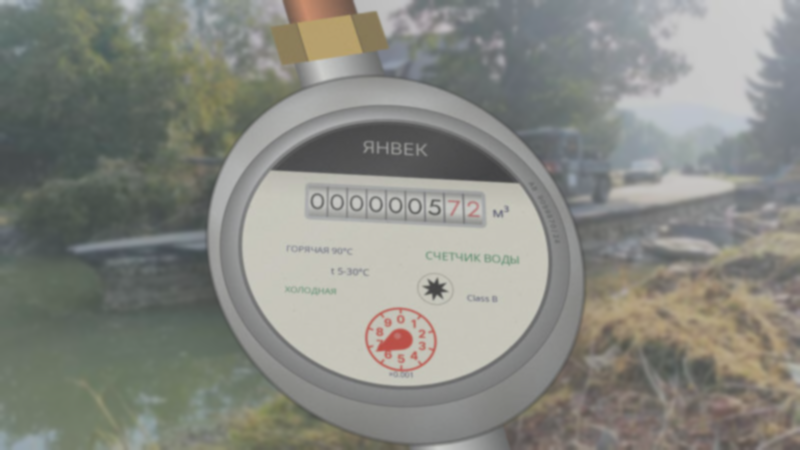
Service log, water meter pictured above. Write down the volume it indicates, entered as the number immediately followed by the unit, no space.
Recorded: 5.726m³
